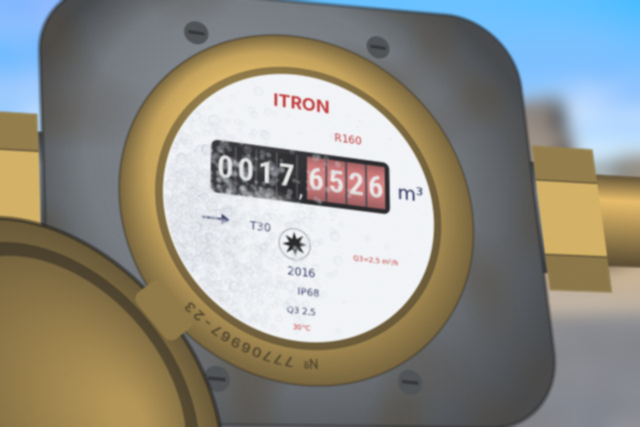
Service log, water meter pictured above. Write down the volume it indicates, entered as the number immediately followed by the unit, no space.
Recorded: 17.6526m³
